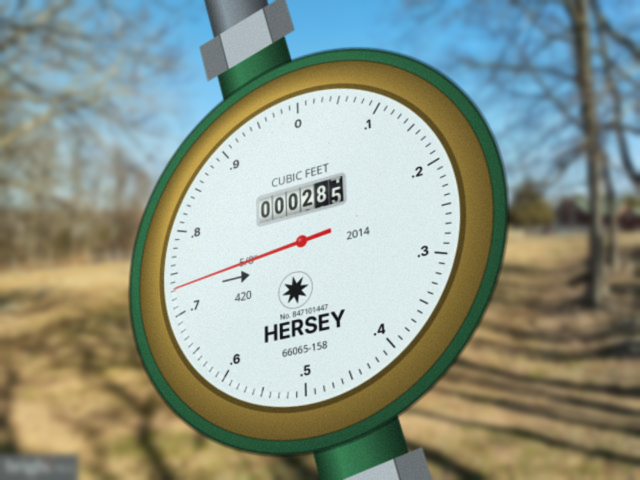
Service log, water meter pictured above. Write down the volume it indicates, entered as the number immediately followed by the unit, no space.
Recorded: 284.73ft³
